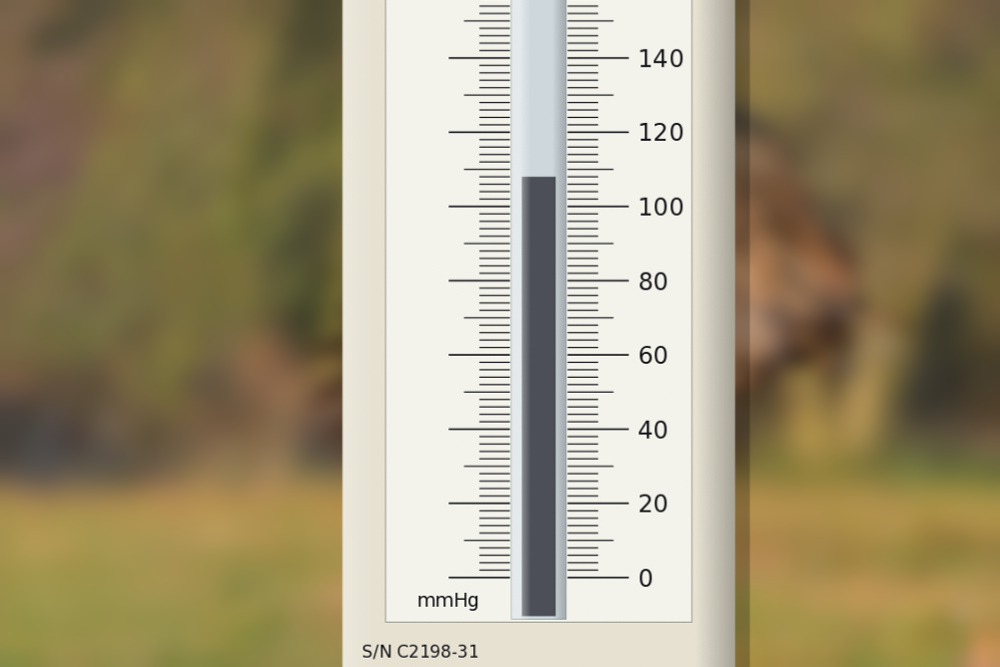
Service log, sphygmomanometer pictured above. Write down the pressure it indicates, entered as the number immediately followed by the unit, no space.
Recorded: 108mmHg
